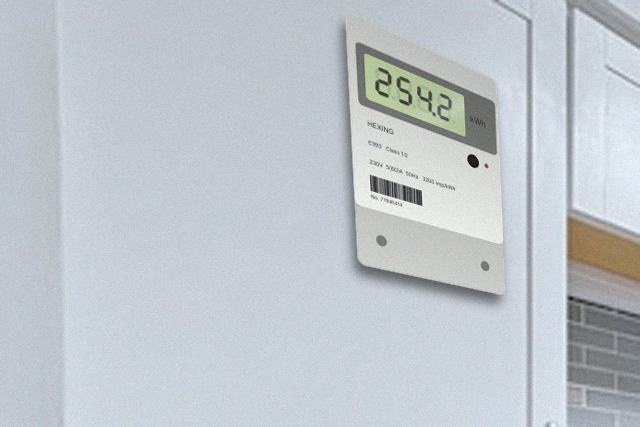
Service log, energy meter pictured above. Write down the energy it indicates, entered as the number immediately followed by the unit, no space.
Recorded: 254.2kWh
